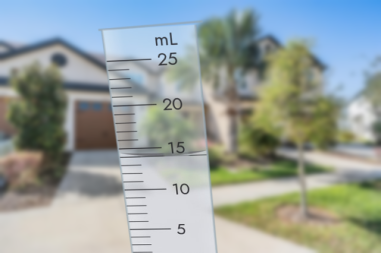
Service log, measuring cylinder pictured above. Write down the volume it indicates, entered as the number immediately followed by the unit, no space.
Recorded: 14mL
